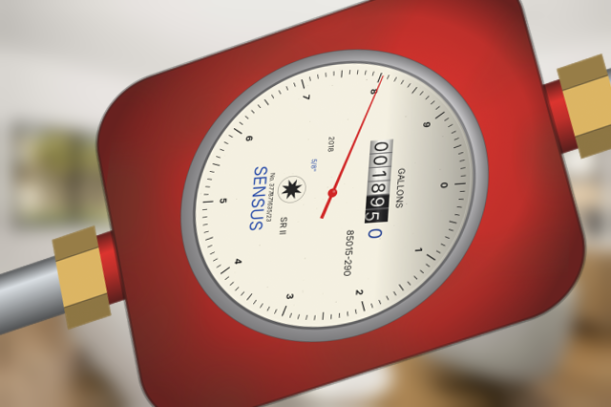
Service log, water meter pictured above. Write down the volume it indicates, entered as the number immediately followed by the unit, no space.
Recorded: 18948.0gal
